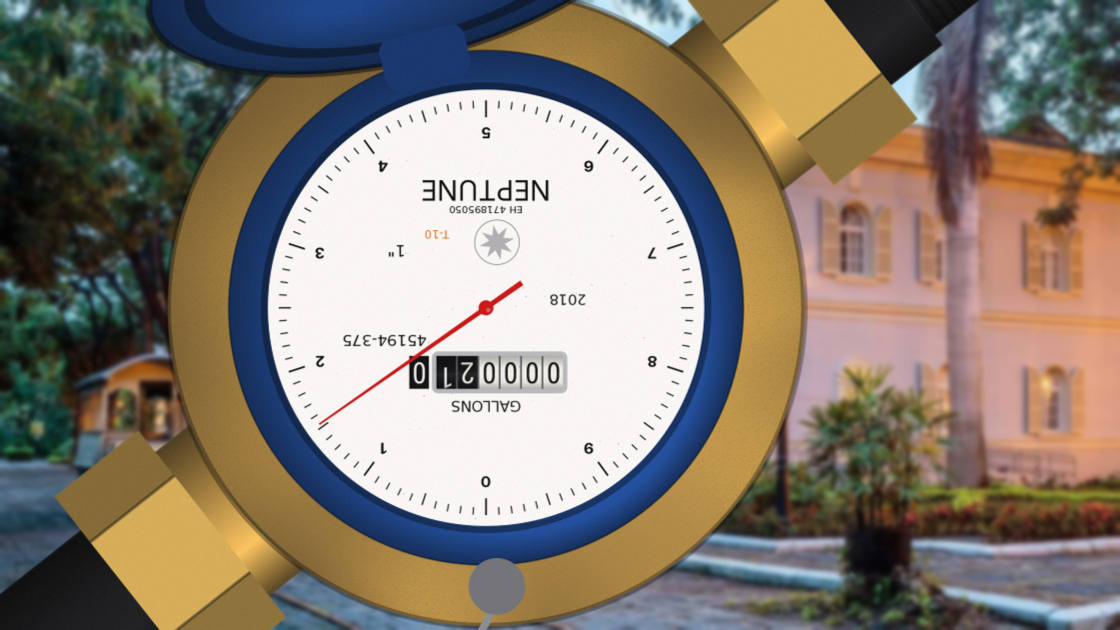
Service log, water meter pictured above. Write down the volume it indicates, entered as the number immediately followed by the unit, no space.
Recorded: 211.5gal
